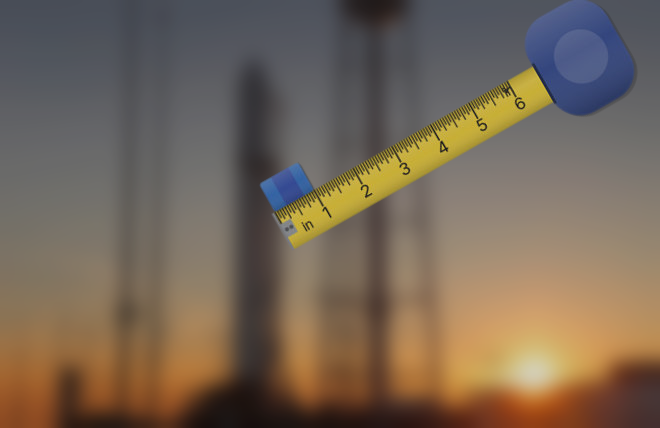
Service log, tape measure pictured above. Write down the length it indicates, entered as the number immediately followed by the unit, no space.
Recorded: 1in
